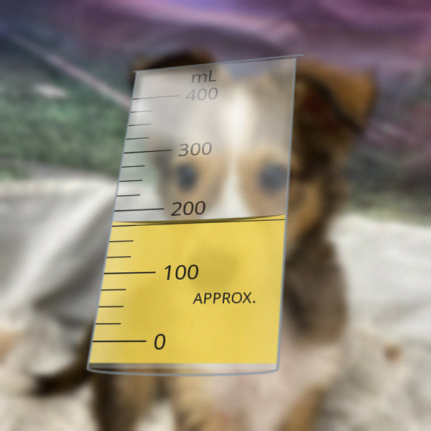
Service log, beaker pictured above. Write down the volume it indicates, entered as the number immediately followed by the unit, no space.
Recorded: 175mL
